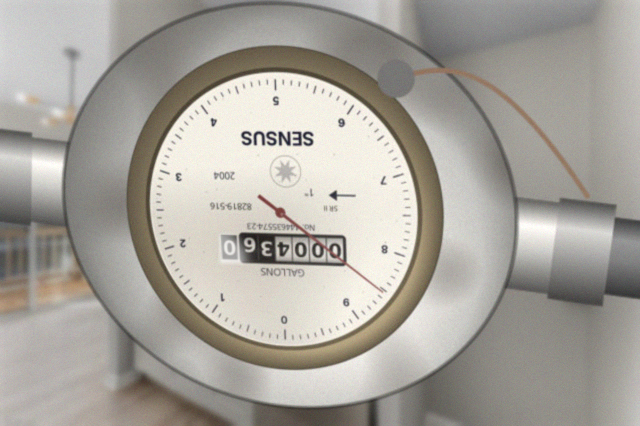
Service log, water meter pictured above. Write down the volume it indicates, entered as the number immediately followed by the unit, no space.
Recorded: 4358.5gal
